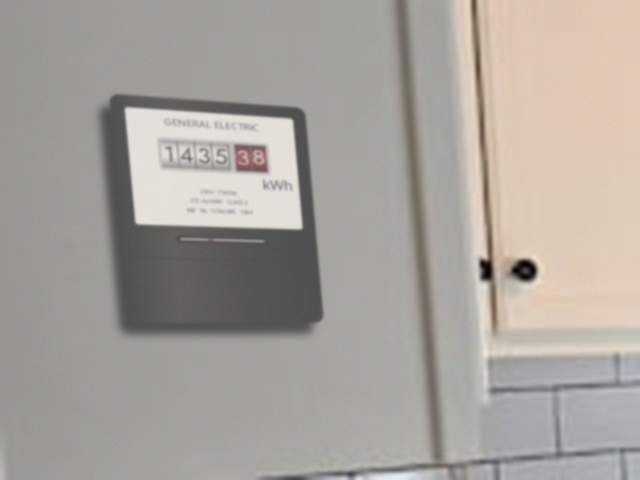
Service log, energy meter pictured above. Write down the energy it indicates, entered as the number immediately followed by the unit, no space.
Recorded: 1435.38kWh
